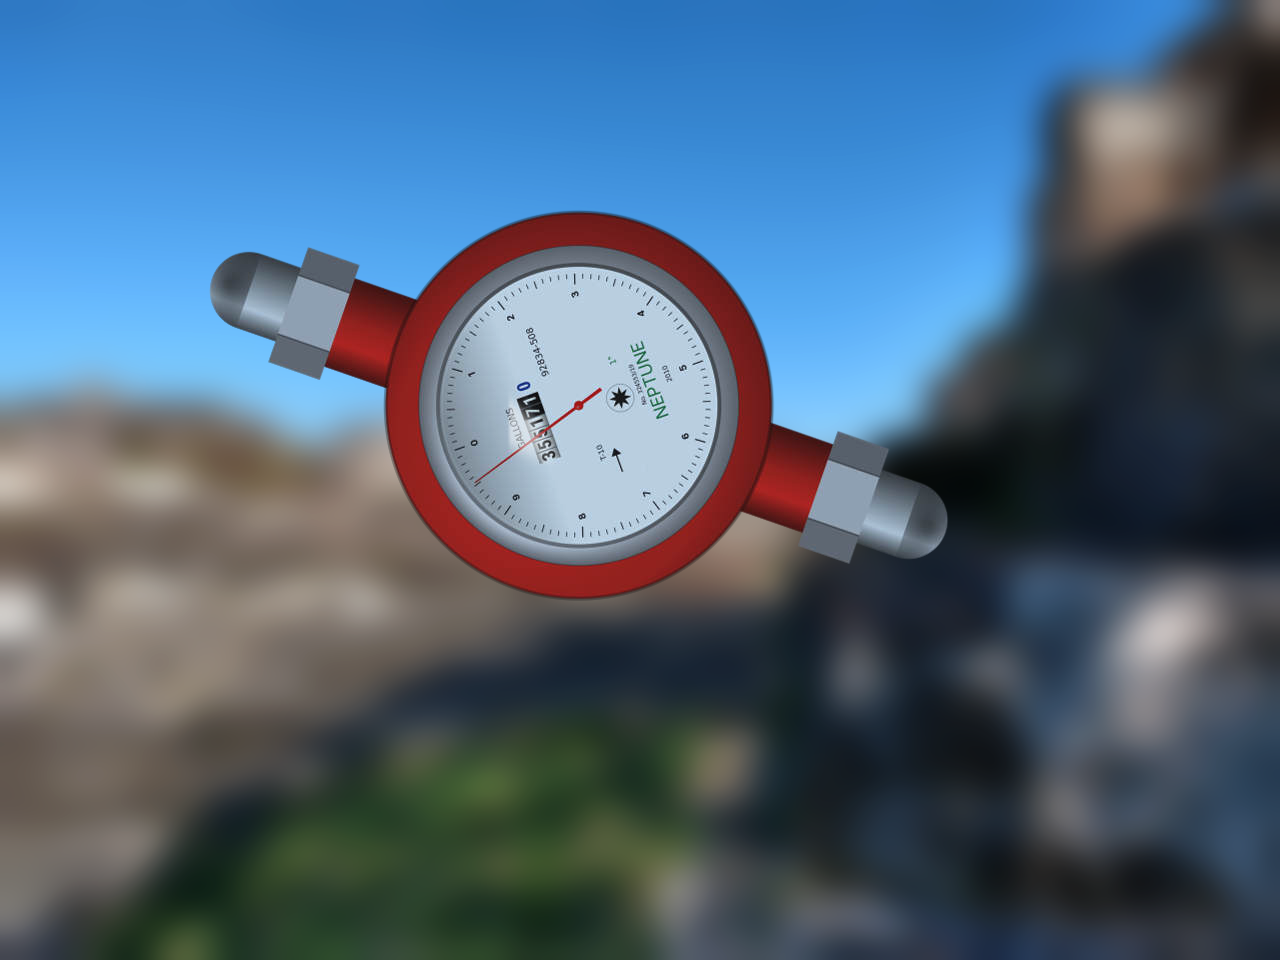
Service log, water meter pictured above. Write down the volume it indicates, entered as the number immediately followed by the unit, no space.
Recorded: 3551709.5gal
